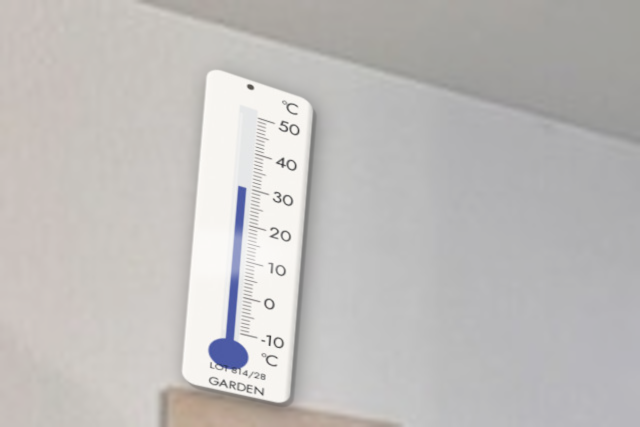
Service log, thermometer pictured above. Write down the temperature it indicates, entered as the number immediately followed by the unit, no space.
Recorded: 30°C
